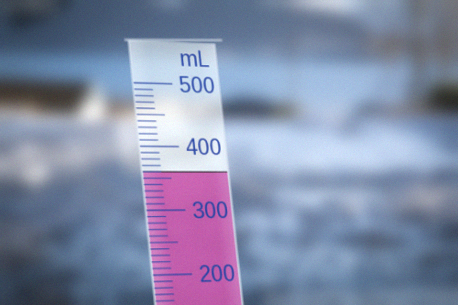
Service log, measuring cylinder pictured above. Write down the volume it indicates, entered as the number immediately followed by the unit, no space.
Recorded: 360mL
